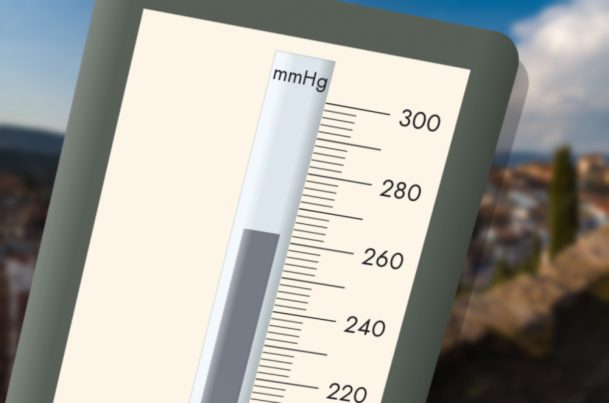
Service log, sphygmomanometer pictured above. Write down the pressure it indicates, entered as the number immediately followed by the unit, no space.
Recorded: 262mmHg
